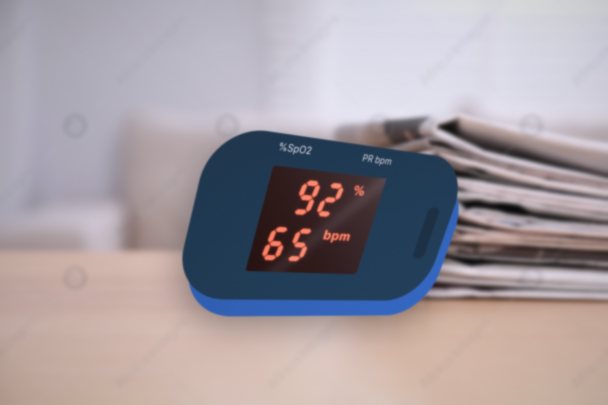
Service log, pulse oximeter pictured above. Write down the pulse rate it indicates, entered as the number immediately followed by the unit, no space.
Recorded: 65bpm
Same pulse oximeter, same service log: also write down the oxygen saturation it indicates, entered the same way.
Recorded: 92%
